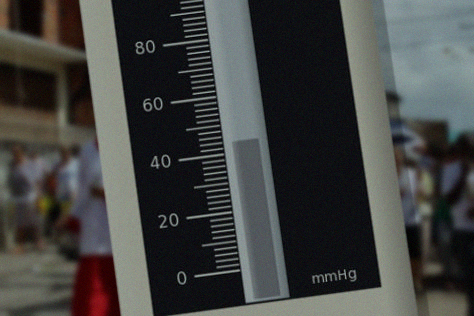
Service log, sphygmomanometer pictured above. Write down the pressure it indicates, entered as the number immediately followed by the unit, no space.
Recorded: 44mmHg
